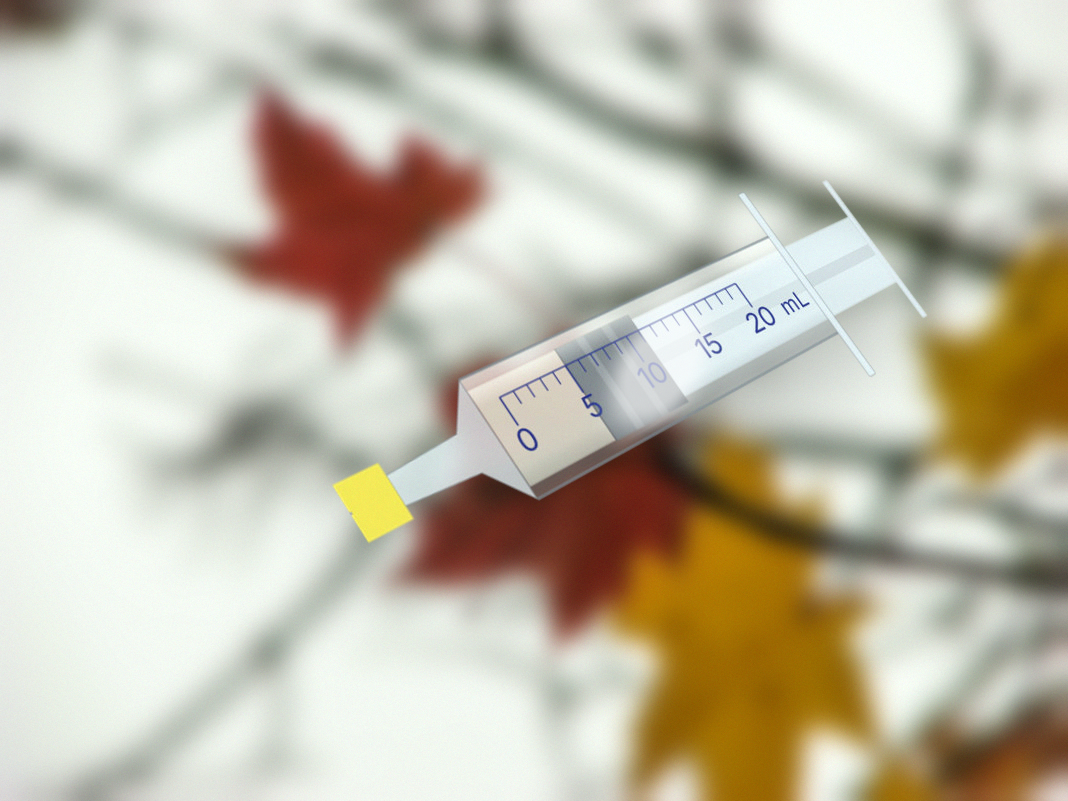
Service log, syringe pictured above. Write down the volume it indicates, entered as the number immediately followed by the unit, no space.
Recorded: 5mL
